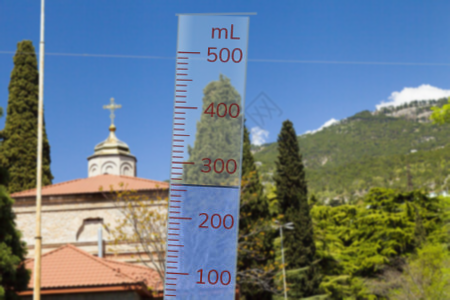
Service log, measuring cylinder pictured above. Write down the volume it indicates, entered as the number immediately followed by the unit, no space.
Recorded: 260mL
